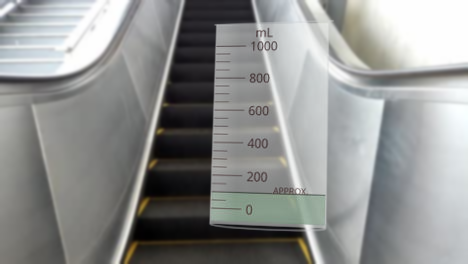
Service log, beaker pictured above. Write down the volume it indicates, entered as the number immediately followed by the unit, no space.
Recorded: 100mL
